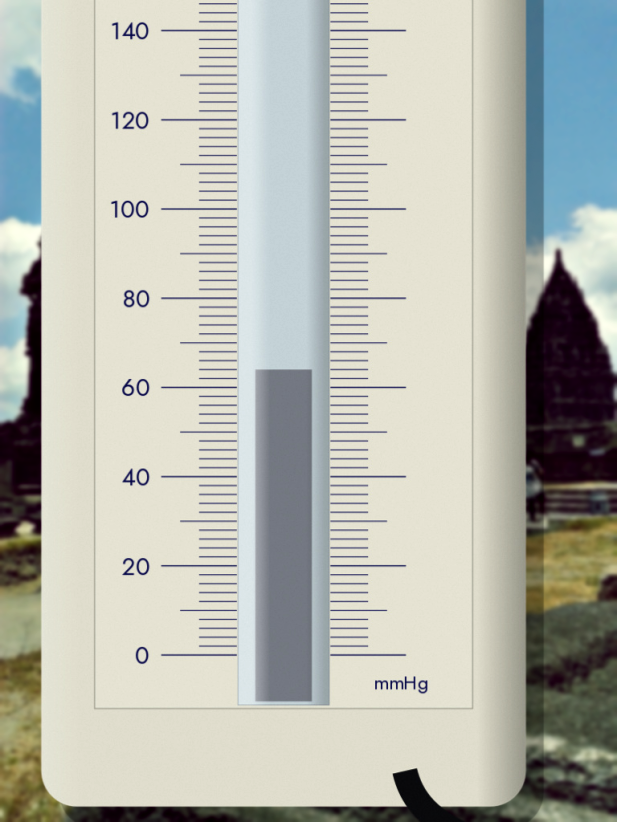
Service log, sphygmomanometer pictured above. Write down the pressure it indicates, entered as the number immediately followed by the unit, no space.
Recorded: 64mmHg
